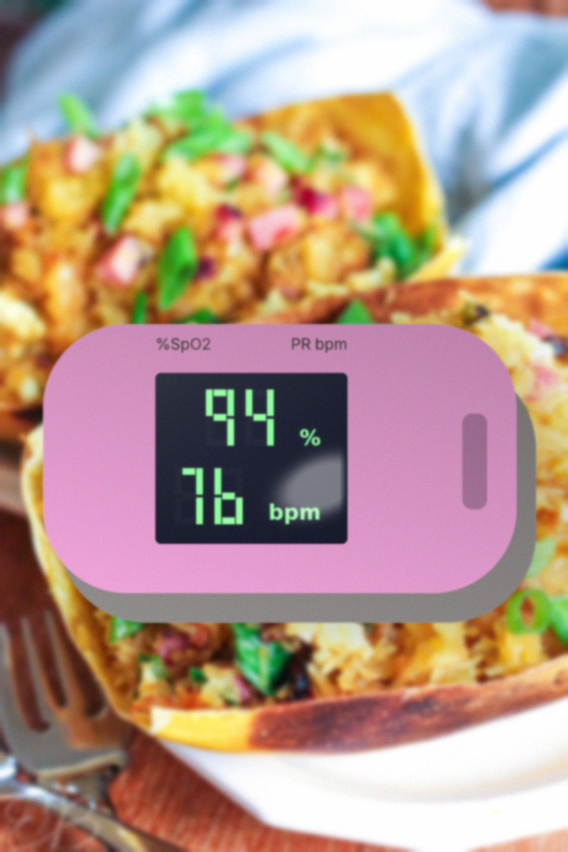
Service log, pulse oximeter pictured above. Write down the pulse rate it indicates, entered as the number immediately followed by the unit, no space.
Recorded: 76bpm
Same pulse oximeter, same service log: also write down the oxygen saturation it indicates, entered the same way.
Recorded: 94%
